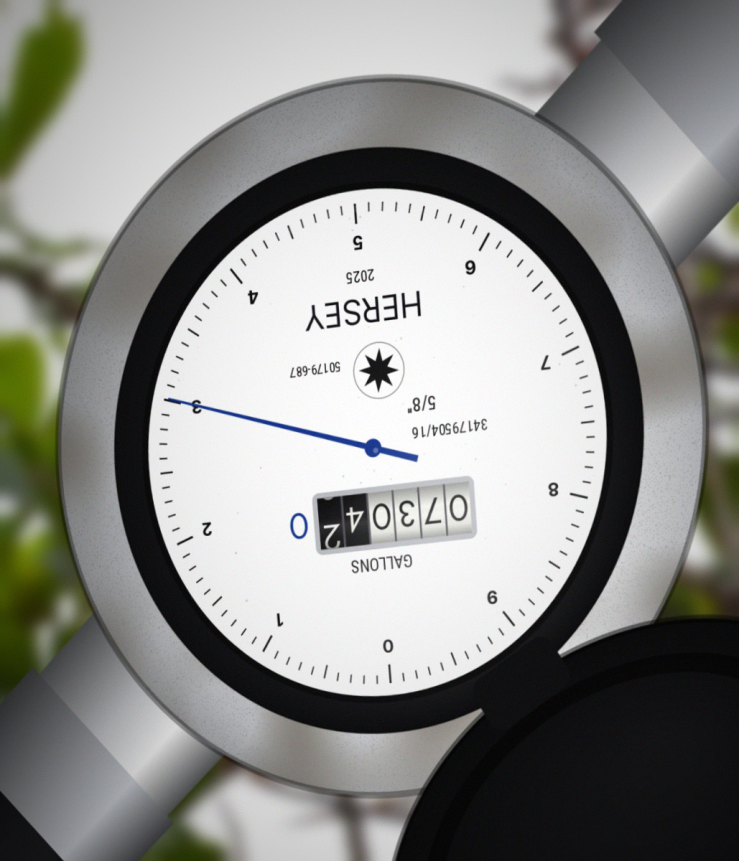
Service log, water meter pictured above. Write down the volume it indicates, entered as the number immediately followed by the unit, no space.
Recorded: 730423.0gal
